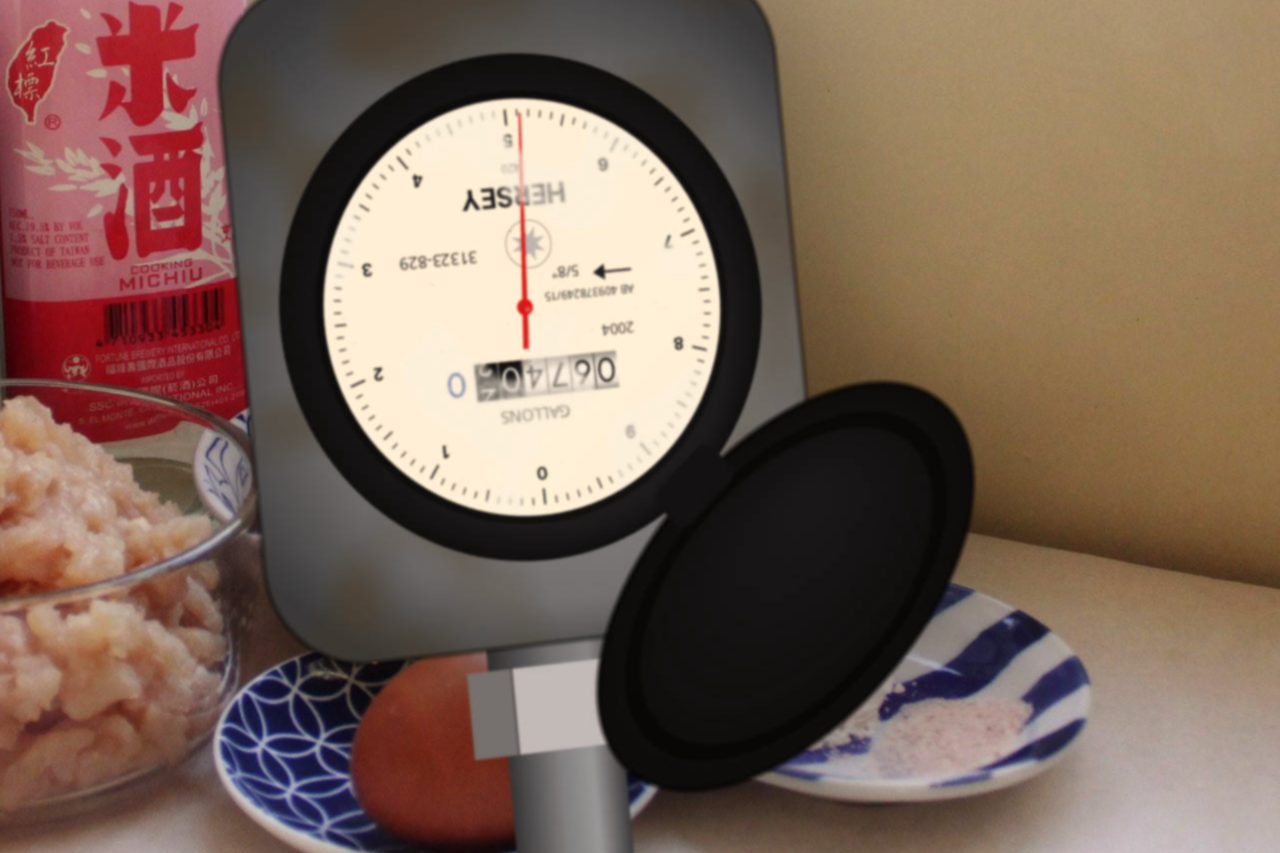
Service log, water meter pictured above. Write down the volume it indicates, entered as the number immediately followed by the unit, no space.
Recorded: 674025.1gal
